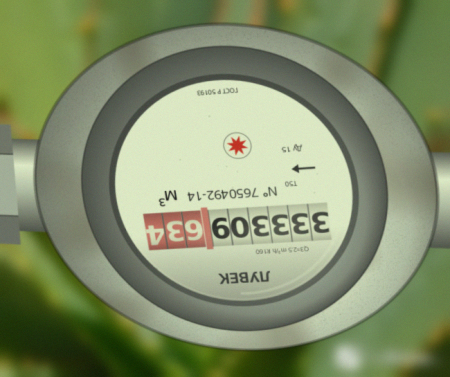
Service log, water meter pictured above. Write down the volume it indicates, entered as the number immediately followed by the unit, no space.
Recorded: 333309.634m³
